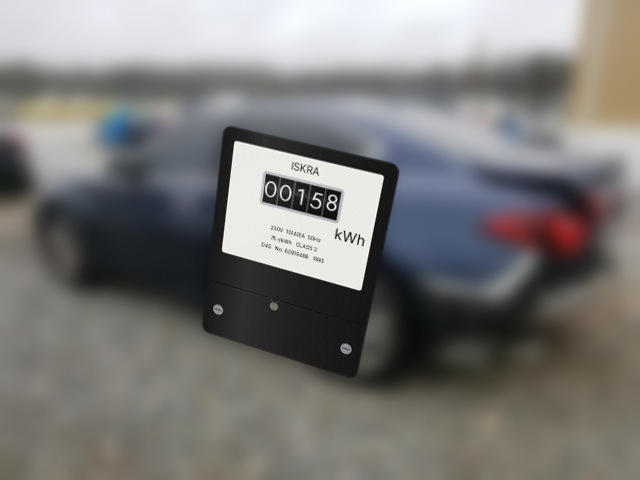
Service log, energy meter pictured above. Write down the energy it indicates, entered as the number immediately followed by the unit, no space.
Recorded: 158kWh
